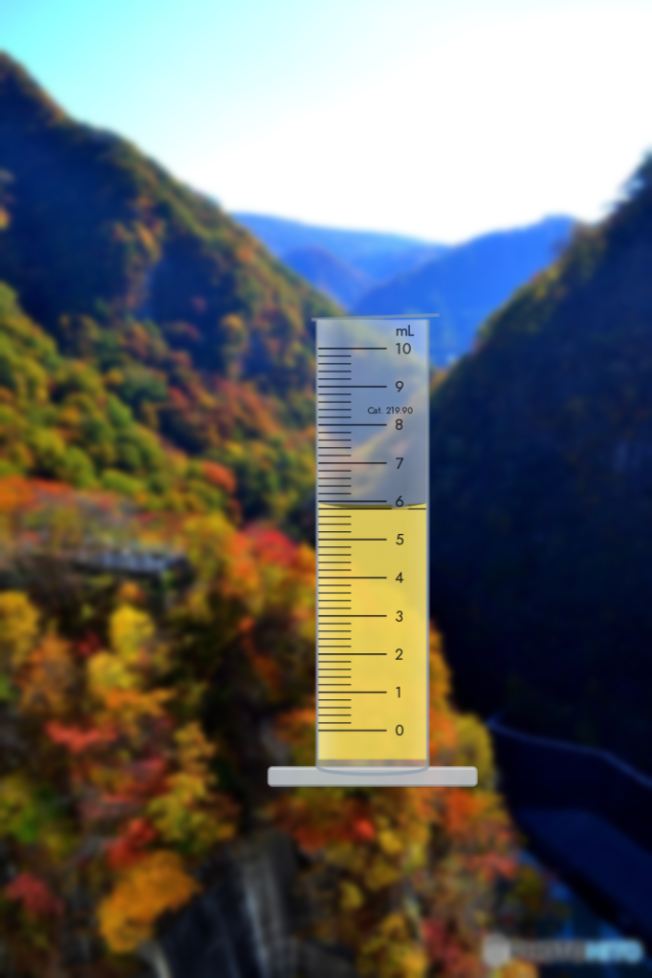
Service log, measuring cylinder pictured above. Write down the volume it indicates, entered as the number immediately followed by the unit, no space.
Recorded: 5.8mL
